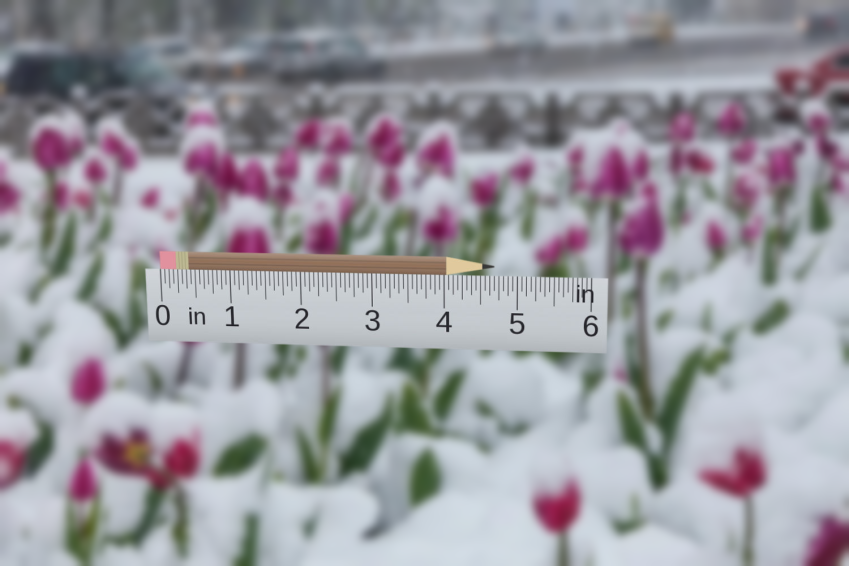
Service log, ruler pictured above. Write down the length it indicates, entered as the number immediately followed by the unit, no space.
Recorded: 4.6875in
